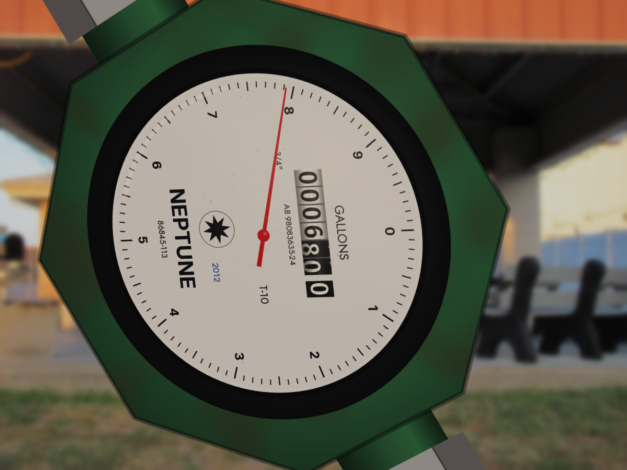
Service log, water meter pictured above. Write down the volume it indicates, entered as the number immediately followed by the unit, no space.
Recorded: 6797.9gal
